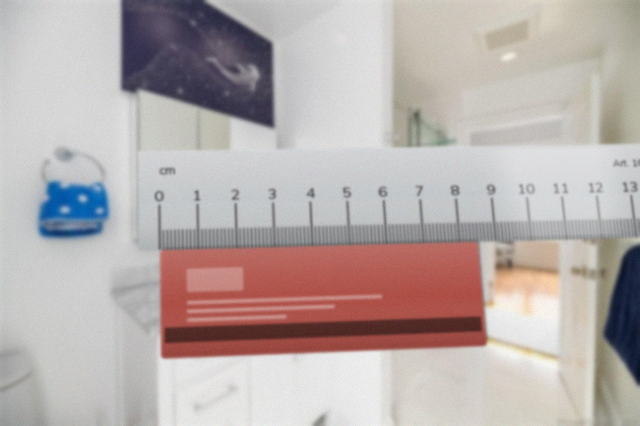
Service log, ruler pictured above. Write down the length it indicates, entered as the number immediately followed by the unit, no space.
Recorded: 8.5cm
